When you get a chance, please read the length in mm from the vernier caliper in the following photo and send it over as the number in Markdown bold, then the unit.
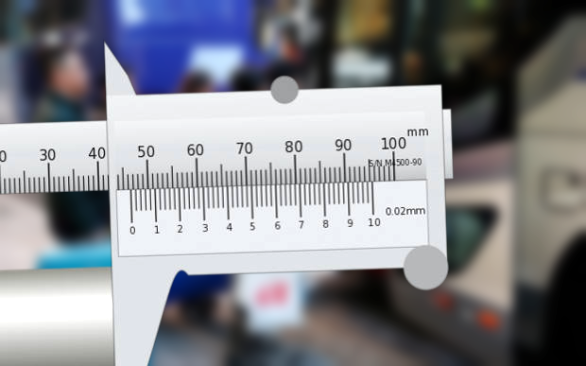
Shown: **46.5** mm
